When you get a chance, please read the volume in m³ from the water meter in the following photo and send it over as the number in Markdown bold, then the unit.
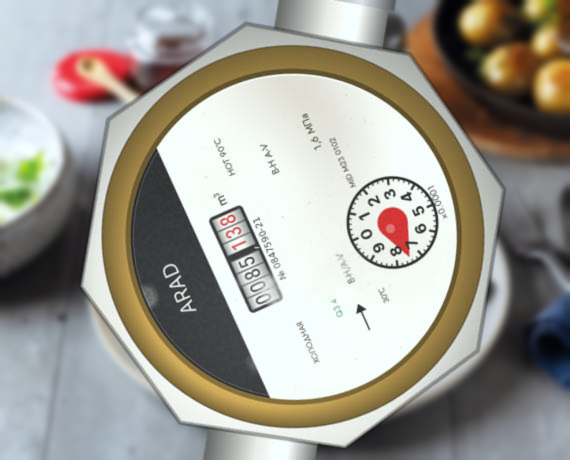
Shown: **85.1387** m³
